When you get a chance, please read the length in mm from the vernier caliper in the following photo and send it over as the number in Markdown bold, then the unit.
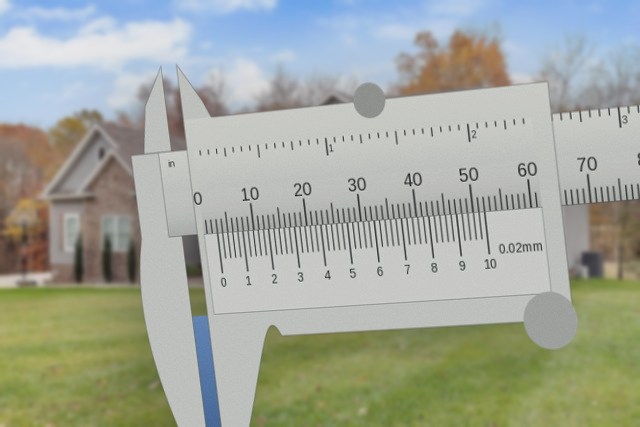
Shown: **3.0** mm
